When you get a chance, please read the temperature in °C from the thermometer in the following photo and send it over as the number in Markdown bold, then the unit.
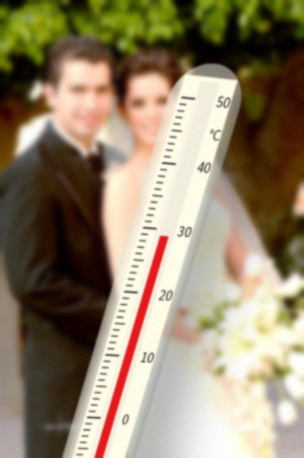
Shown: **29** °C
